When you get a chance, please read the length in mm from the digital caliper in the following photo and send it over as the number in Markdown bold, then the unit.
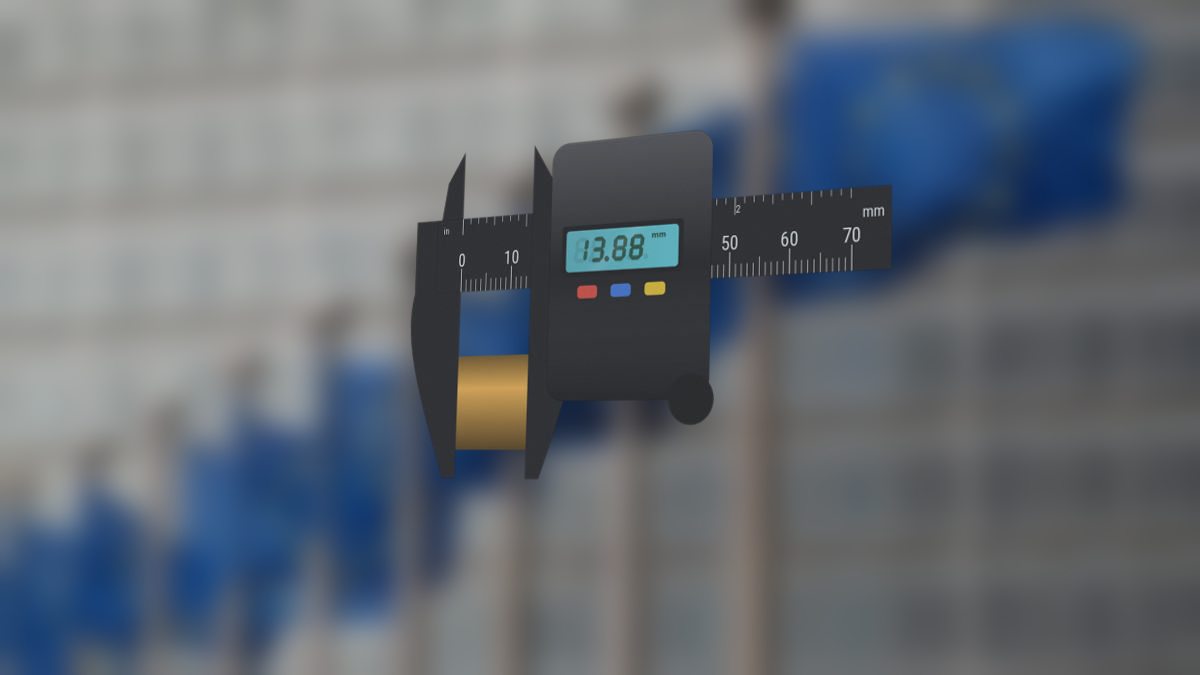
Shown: **13.88** mm
